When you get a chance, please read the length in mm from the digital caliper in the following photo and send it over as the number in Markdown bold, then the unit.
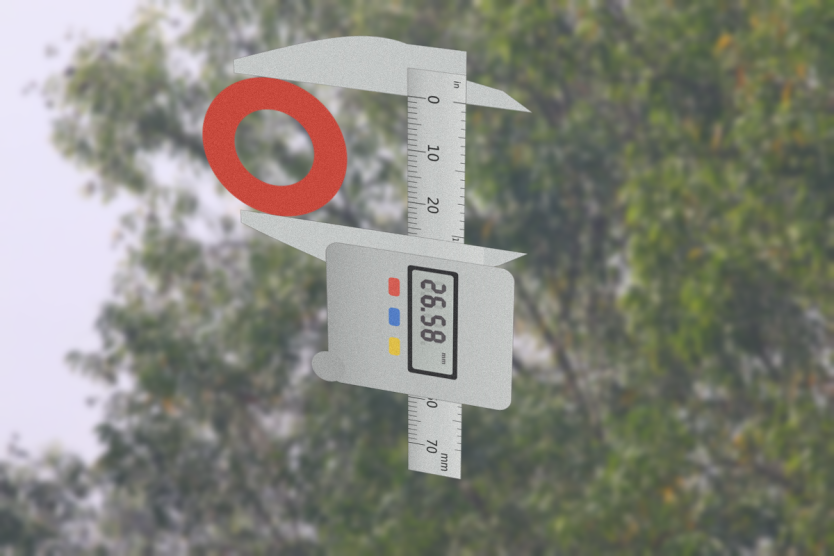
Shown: **26.58** mm
